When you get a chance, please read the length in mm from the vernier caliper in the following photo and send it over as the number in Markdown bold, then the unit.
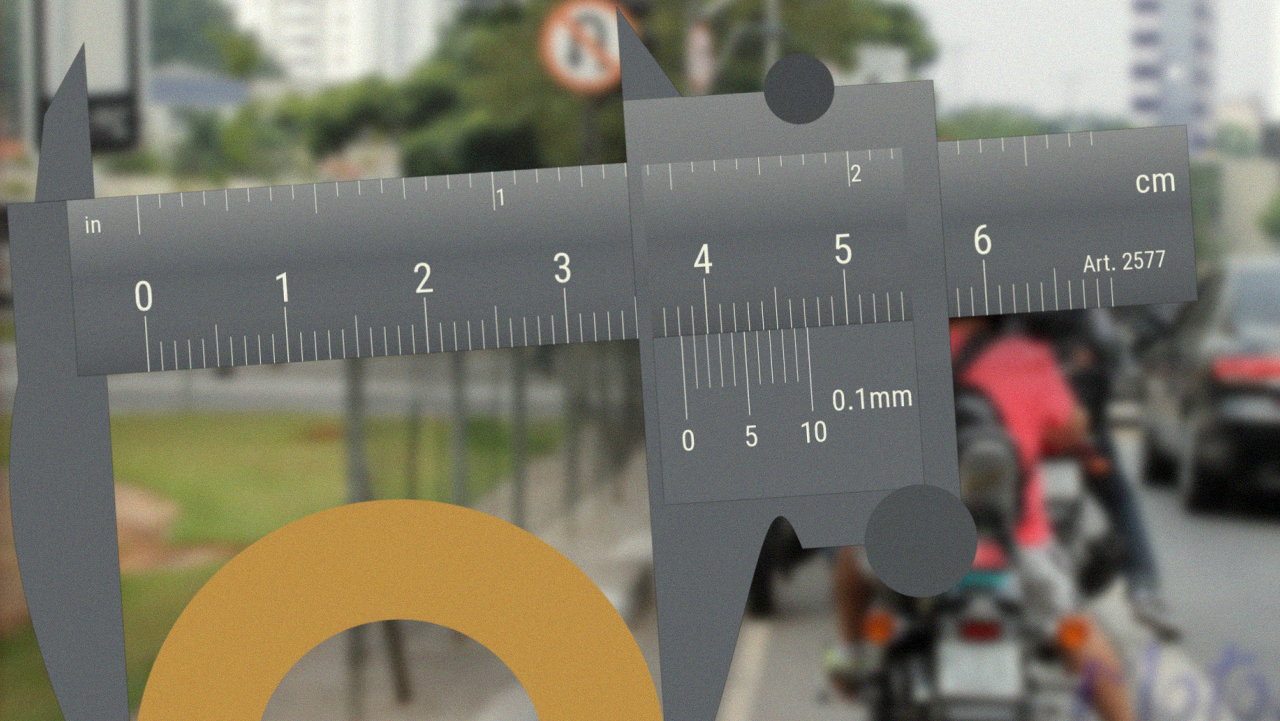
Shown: **38.1** mm
